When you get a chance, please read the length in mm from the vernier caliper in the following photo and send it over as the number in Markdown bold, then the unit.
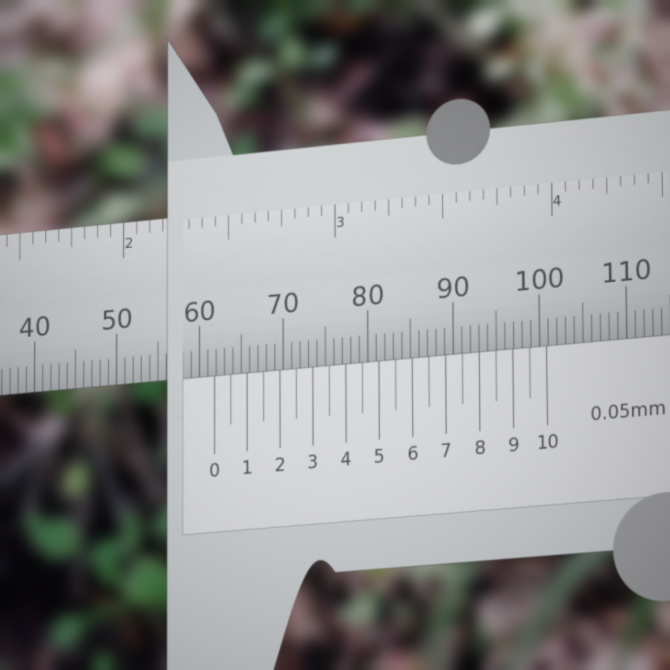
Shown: **61.8** mm
